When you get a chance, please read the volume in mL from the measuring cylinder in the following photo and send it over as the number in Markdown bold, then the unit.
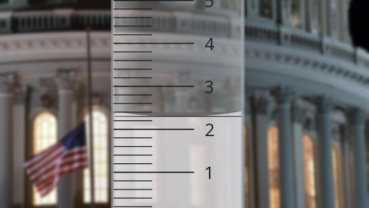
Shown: **2.3** mL
